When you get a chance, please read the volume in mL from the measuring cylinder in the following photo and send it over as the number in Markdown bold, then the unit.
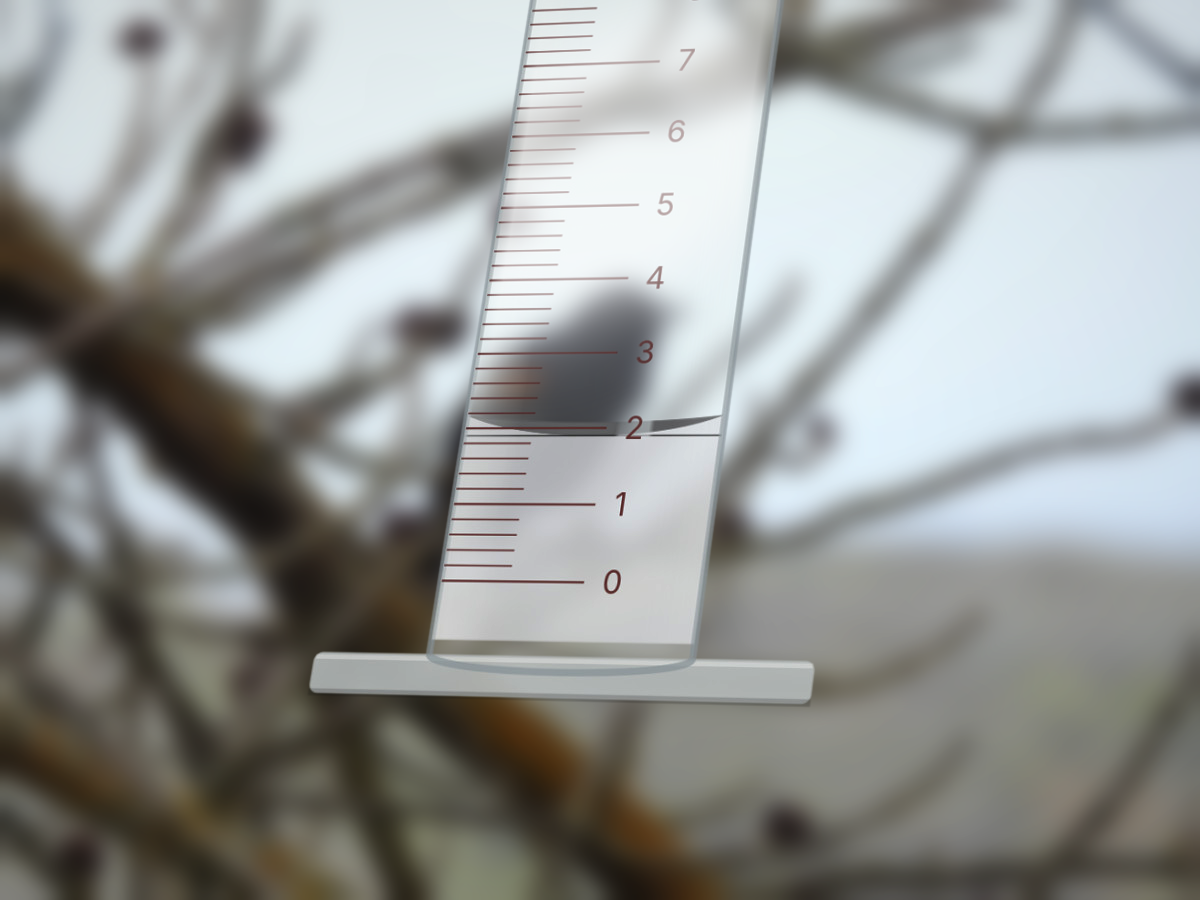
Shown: **1.9** mL
